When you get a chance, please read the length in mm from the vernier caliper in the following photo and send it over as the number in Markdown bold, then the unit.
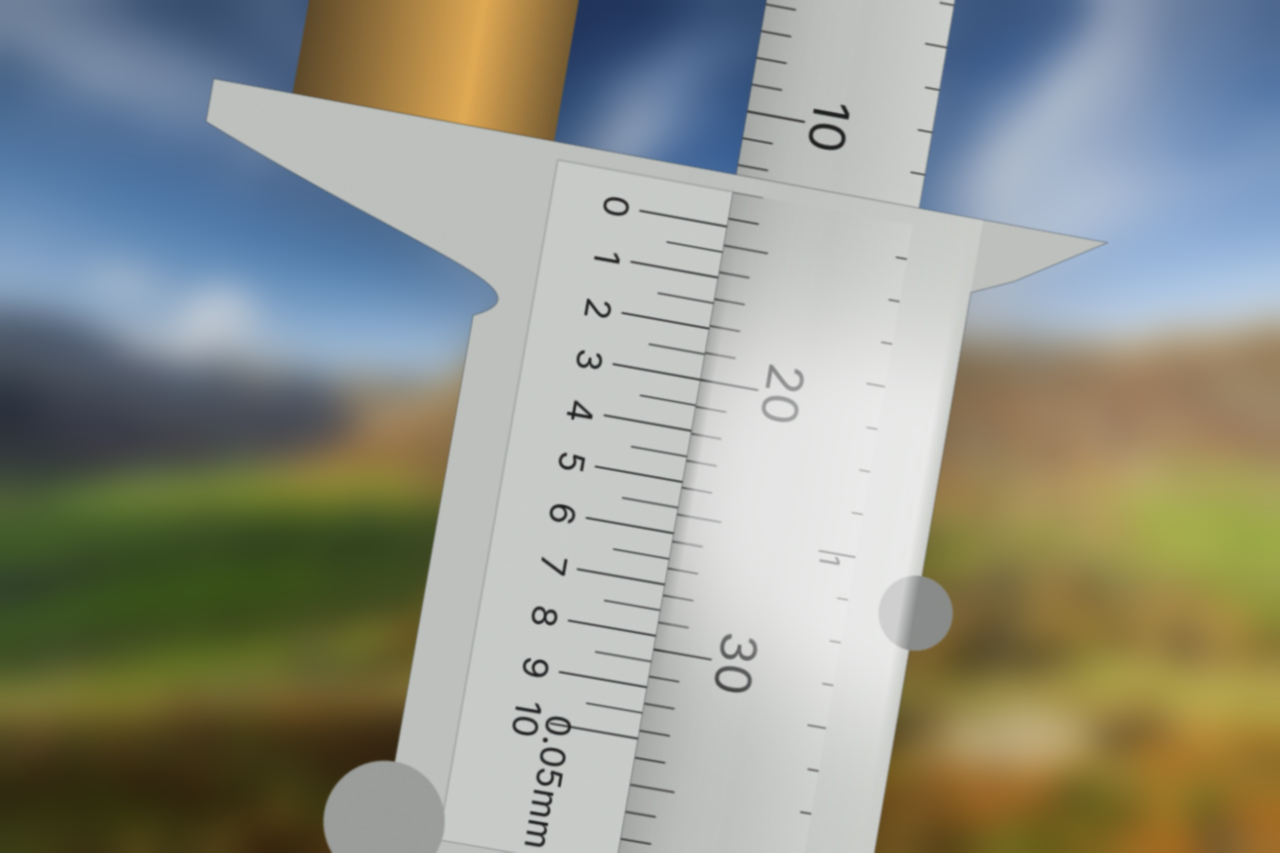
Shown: **14.3** mm
